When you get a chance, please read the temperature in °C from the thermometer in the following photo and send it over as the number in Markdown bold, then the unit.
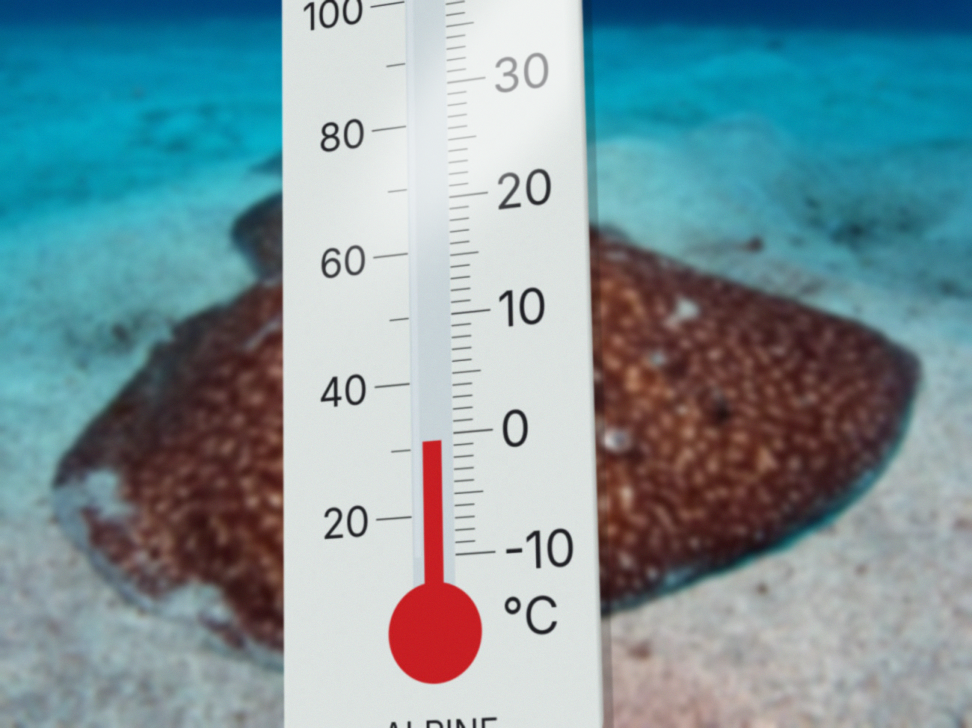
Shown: **-0.5** °C
